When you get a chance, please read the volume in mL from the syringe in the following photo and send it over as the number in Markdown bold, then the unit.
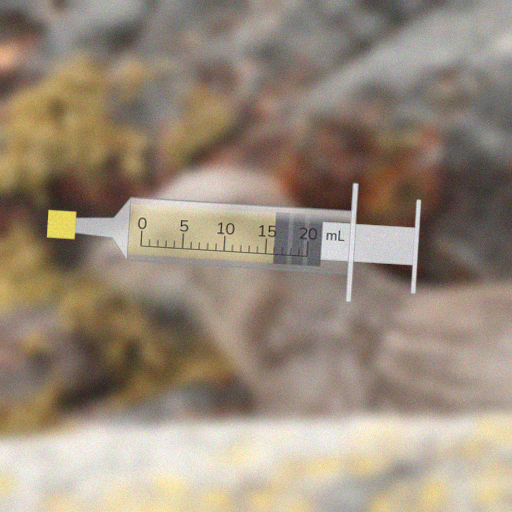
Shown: **16** mL
